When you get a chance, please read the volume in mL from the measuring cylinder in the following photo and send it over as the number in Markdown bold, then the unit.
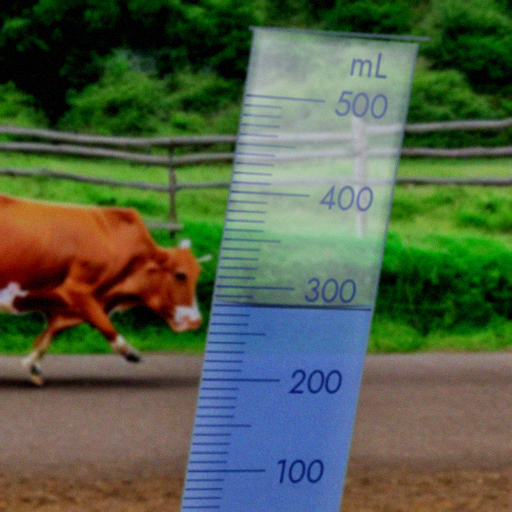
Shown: **280** mL
